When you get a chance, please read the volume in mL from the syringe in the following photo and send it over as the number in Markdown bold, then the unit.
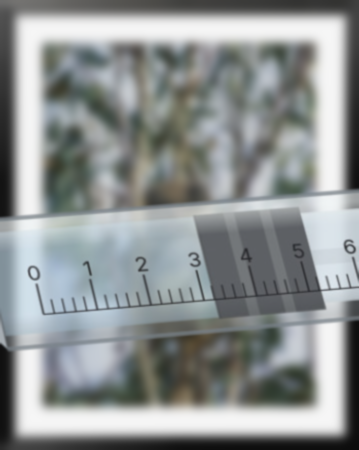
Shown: **3.2** mL
